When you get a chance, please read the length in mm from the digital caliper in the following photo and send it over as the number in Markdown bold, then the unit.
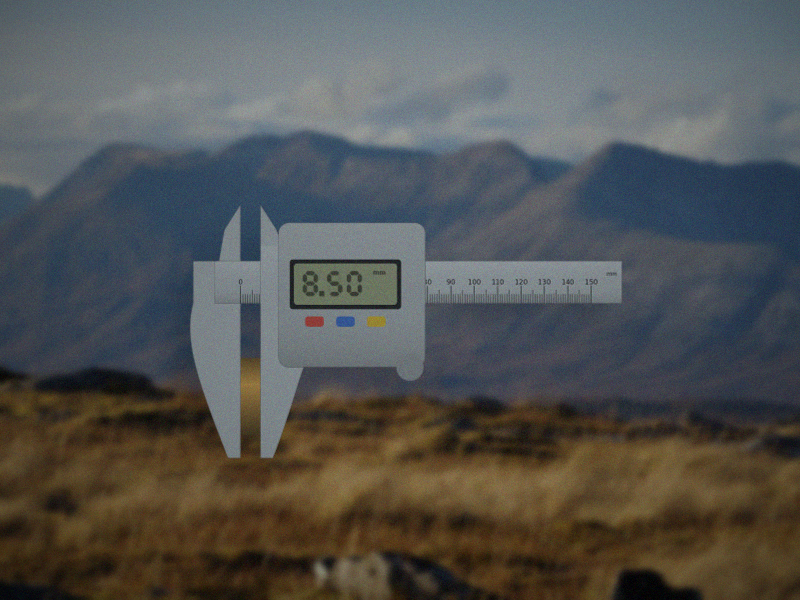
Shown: **8.50** mm
